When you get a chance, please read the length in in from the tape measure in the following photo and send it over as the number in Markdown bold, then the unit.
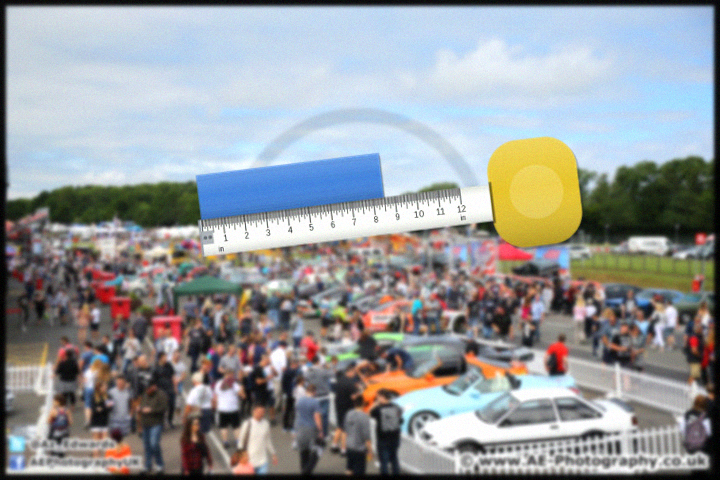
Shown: **8.5** in
